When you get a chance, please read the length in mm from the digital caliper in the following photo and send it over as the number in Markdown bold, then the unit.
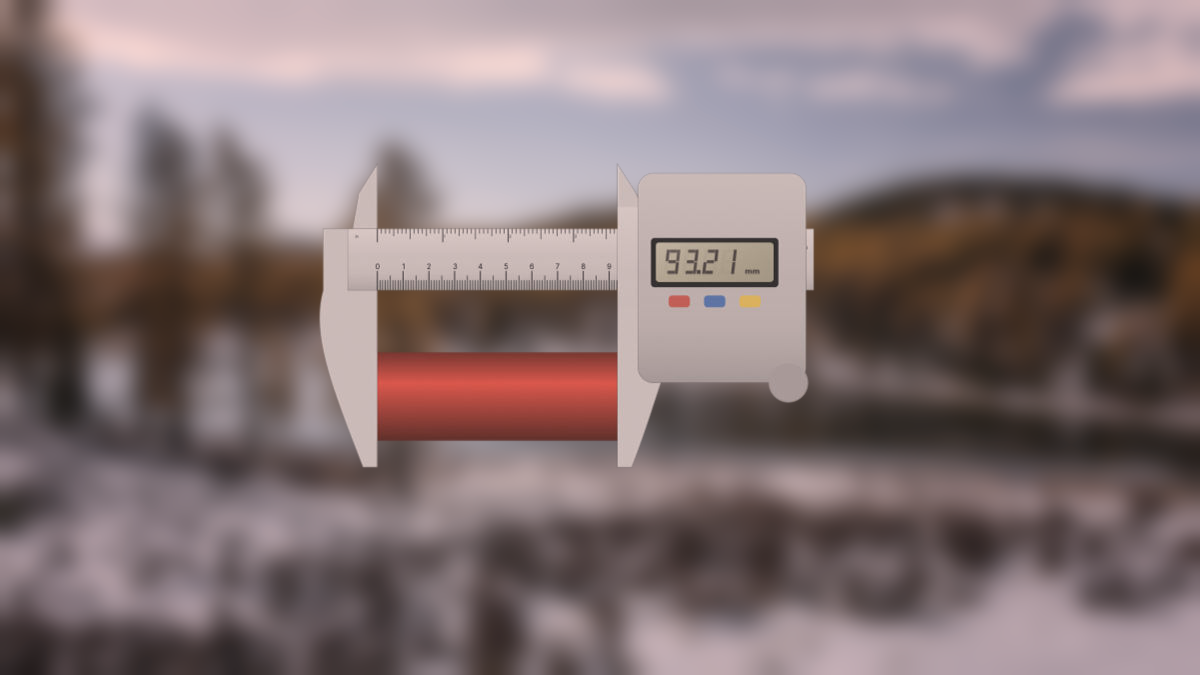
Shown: **93.21** mm
